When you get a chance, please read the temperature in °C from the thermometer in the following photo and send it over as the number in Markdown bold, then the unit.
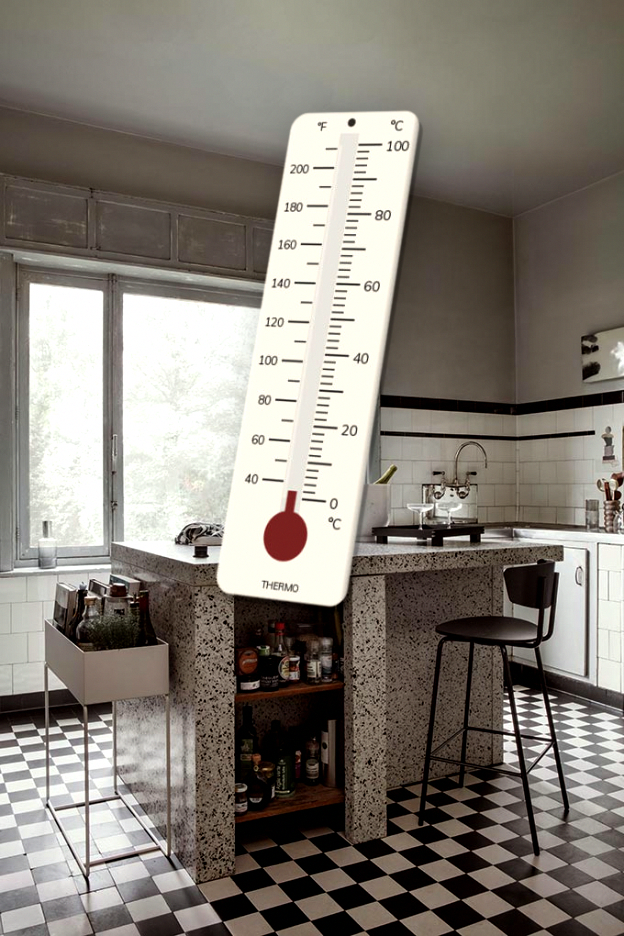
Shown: **2** °C
